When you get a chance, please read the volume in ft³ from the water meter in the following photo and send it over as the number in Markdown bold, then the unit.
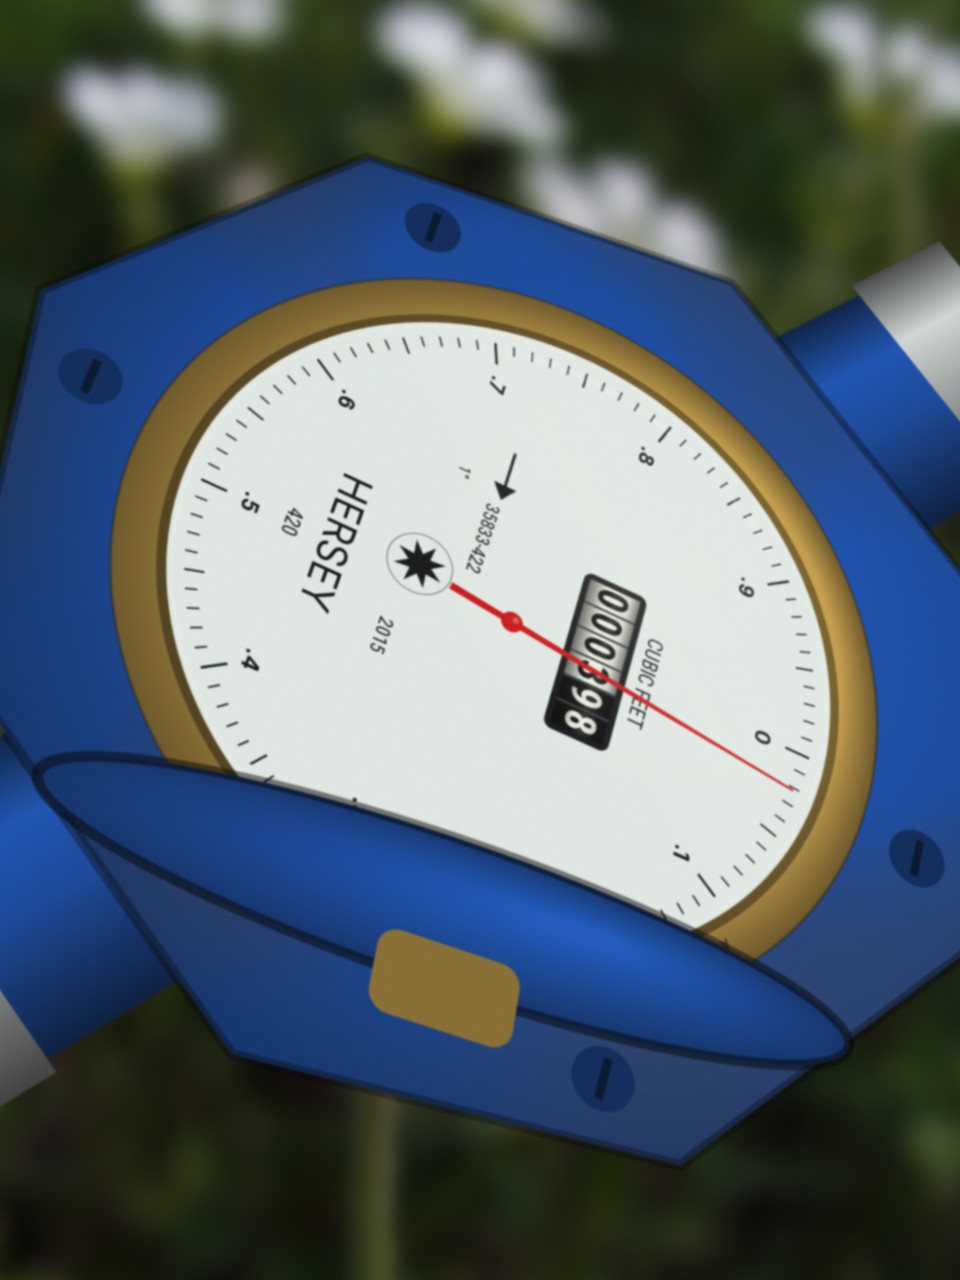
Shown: **398.02** ft³
